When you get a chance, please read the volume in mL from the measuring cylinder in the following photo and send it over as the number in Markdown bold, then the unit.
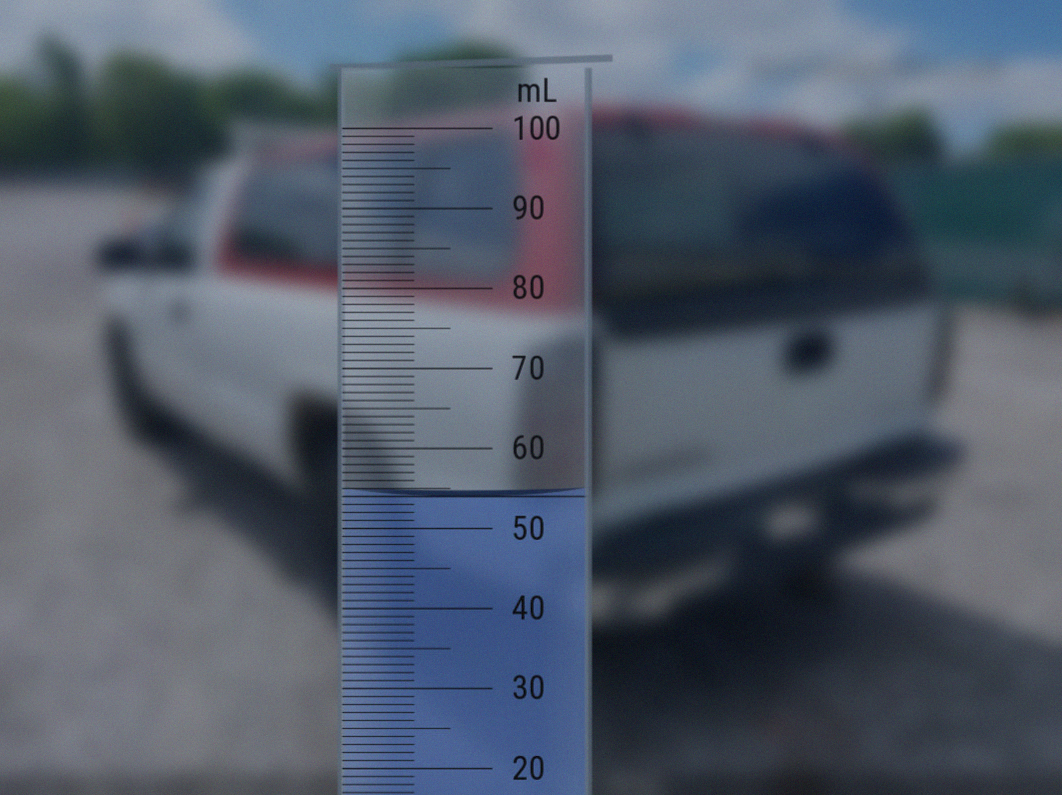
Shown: **54** mL
